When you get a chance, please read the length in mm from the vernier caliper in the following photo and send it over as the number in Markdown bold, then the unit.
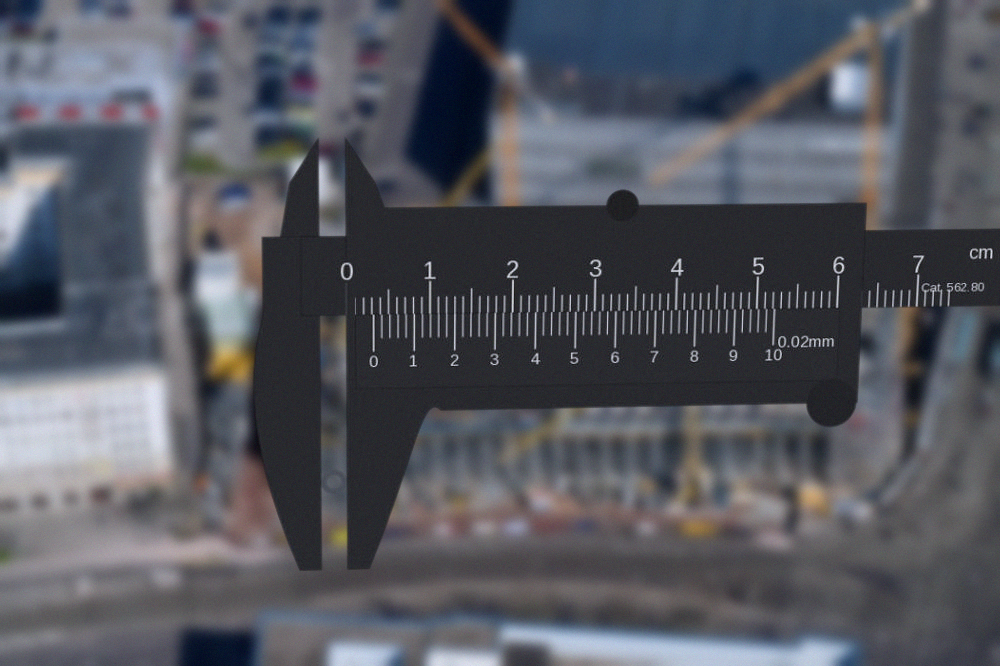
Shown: **3.2** mm
